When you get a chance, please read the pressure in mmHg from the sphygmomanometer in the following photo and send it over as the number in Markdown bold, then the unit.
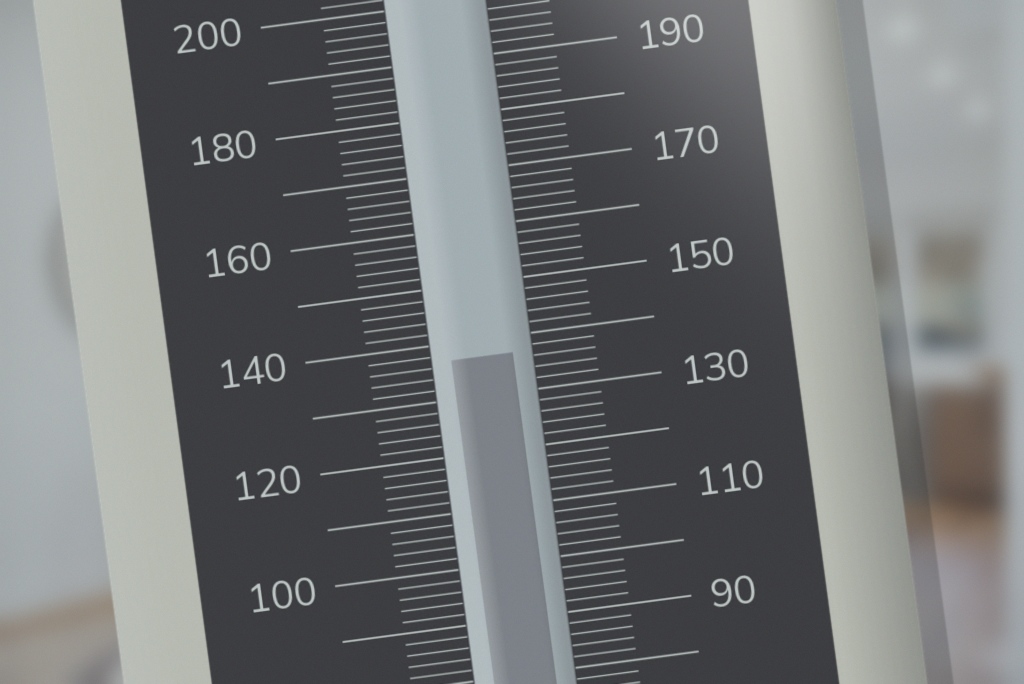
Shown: **137** mmHg
